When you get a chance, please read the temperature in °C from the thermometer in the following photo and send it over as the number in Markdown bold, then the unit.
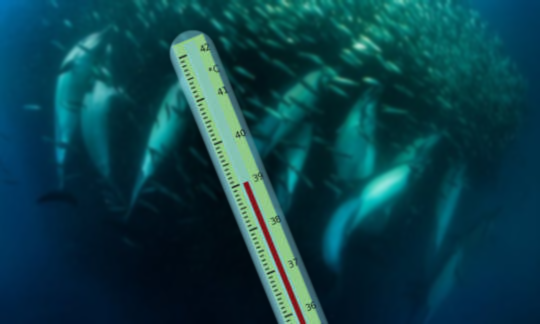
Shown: **39** °C
